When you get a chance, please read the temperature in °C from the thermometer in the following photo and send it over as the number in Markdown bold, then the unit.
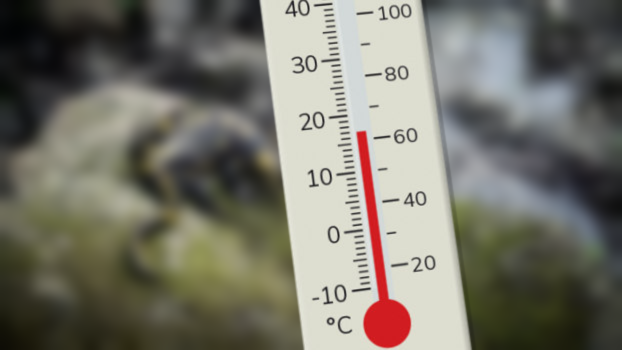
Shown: **17** °C
